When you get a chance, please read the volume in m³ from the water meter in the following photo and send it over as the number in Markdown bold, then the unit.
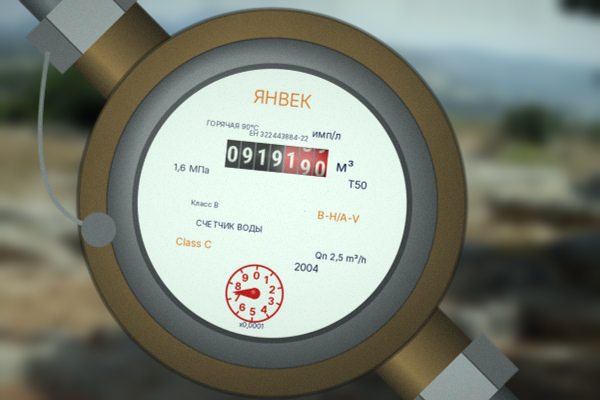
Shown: **919.1897** m³
